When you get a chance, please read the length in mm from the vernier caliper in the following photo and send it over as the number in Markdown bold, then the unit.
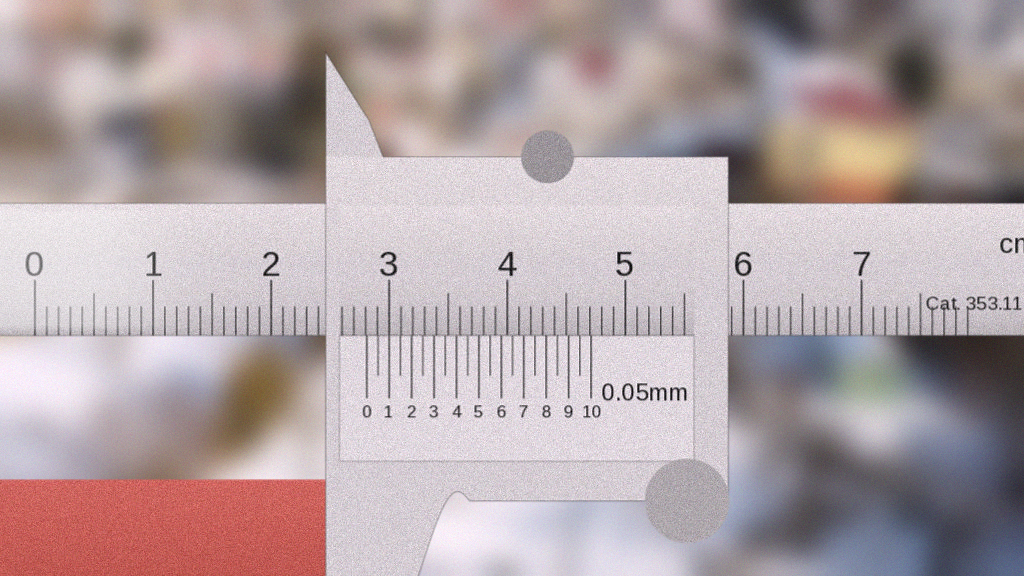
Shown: **28.1** mm
